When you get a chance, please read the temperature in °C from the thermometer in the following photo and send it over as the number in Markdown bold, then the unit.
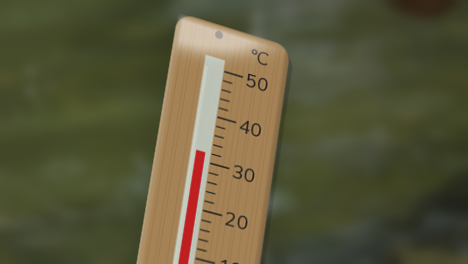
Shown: **32** °C
